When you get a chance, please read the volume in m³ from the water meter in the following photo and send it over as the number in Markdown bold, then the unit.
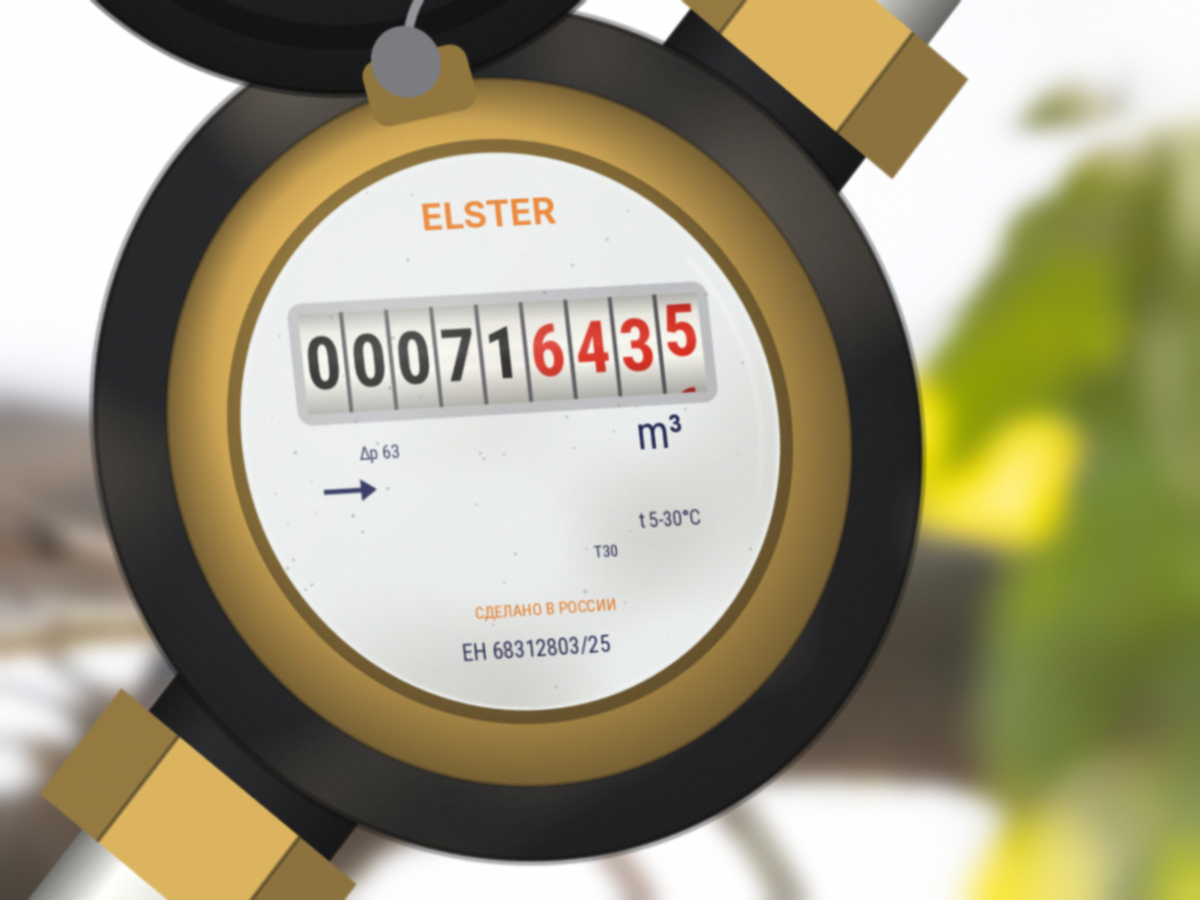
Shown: **71.6435** m³
